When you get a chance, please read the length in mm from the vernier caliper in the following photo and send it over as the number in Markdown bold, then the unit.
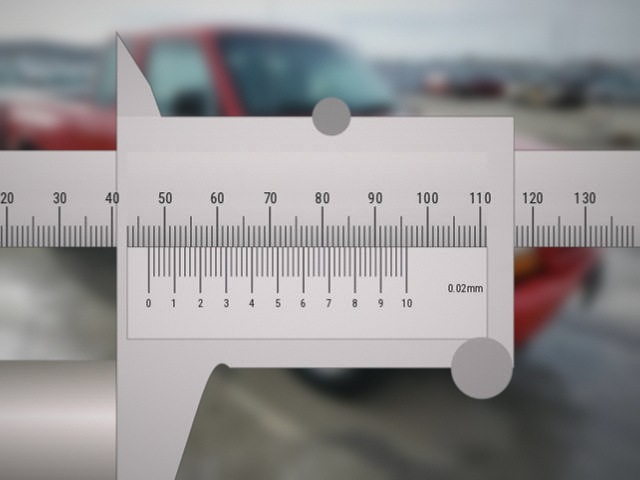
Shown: **47.0** mm
